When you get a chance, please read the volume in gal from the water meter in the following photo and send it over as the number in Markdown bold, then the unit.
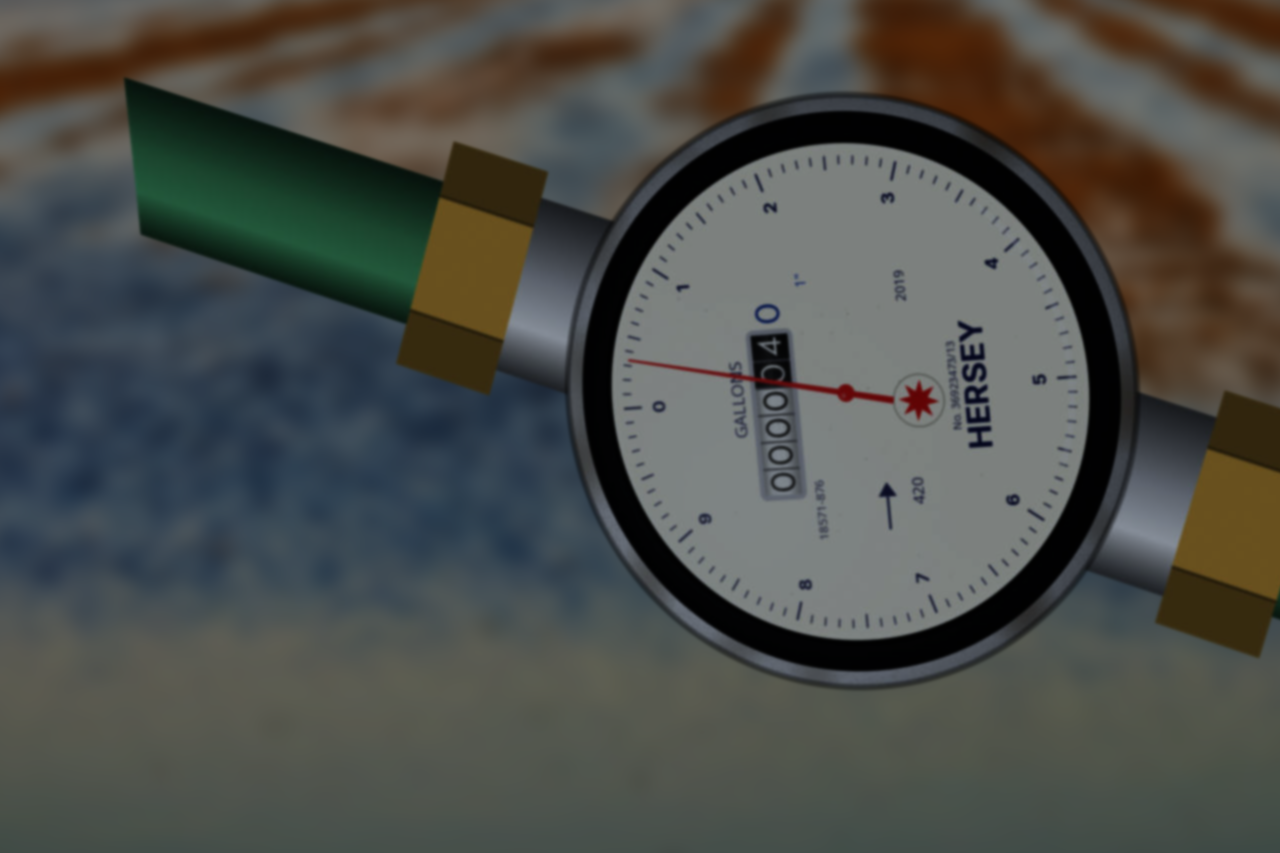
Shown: **40.3** gal
